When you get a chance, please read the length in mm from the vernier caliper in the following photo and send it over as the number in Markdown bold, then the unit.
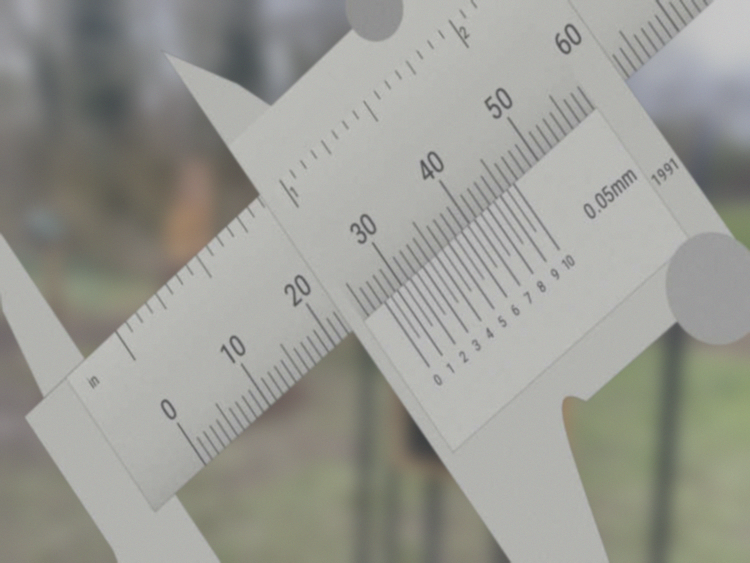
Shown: **27.4** mm
